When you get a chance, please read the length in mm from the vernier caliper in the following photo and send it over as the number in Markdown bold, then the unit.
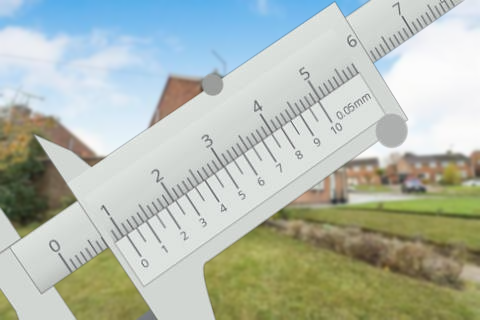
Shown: **10.6** mm
